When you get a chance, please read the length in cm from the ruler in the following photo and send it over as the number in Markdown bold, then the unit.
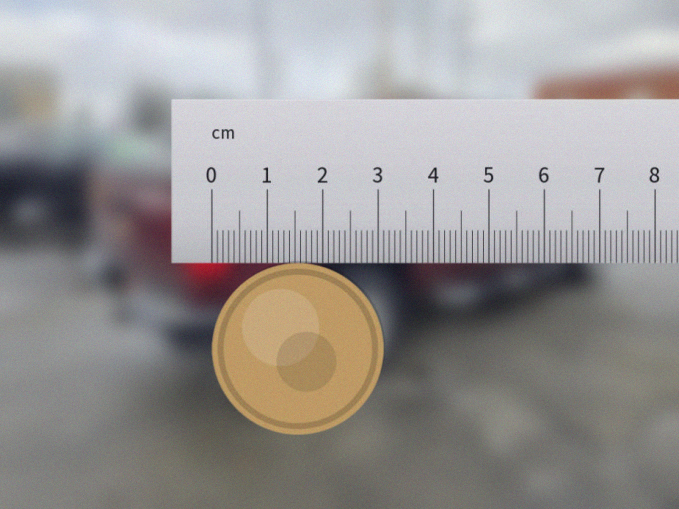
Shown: **3.1** cm
